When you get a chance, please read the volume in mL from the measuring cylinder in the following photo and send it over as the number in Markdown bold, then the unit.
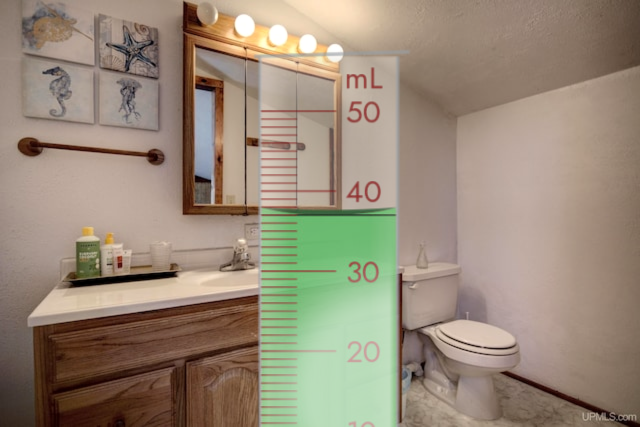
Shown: **37** mL
